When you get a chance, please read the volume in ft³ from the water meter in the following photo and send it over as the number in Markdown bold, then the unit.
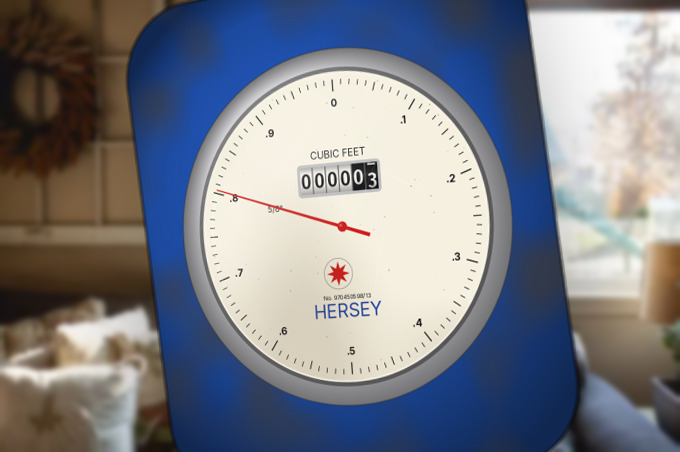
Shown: **2.80** ft³
